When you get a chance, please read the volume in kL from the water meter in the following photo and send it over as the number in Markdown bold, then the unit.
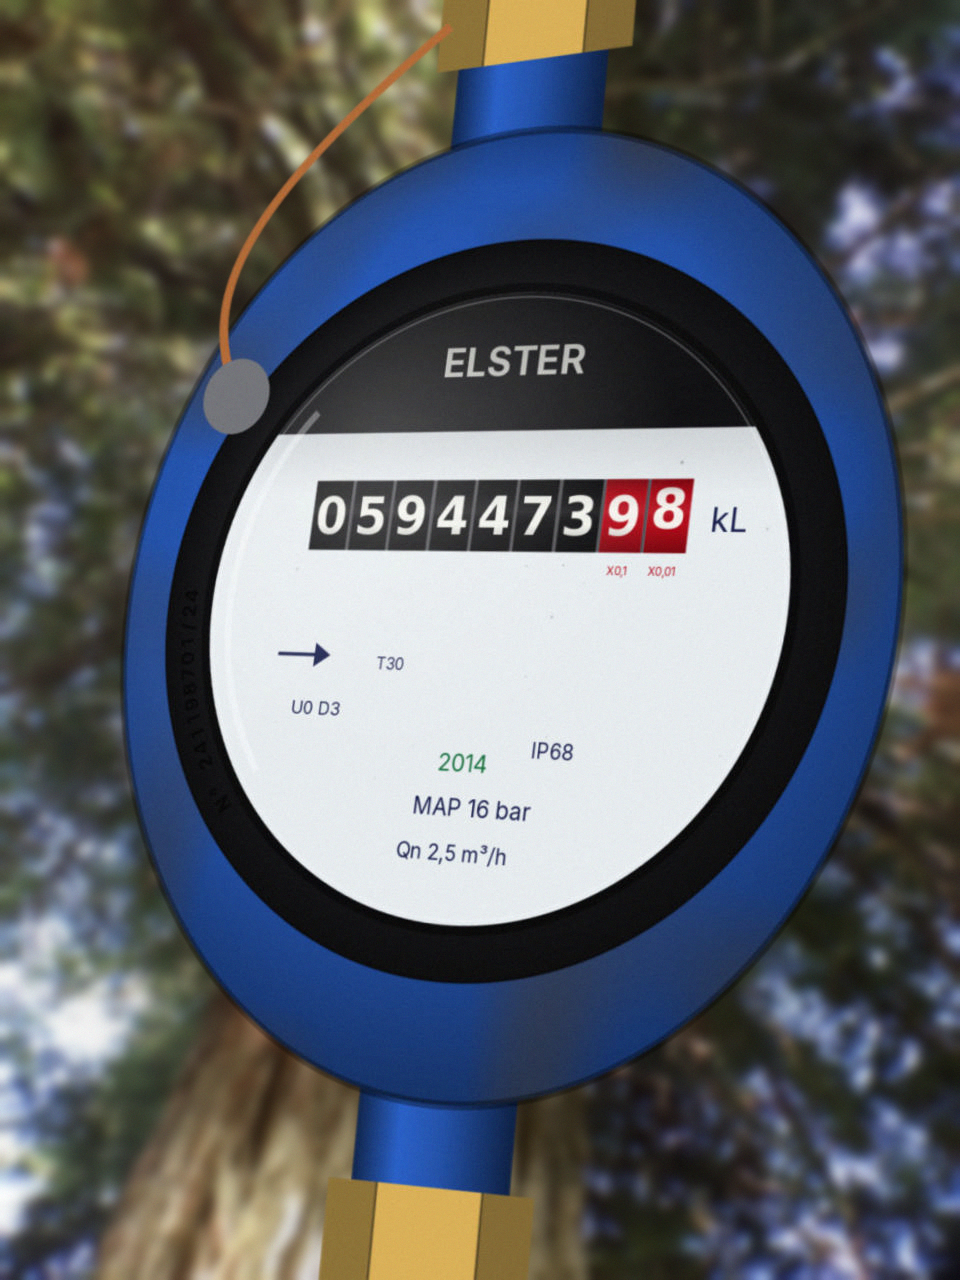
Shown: **594473.98** kL
